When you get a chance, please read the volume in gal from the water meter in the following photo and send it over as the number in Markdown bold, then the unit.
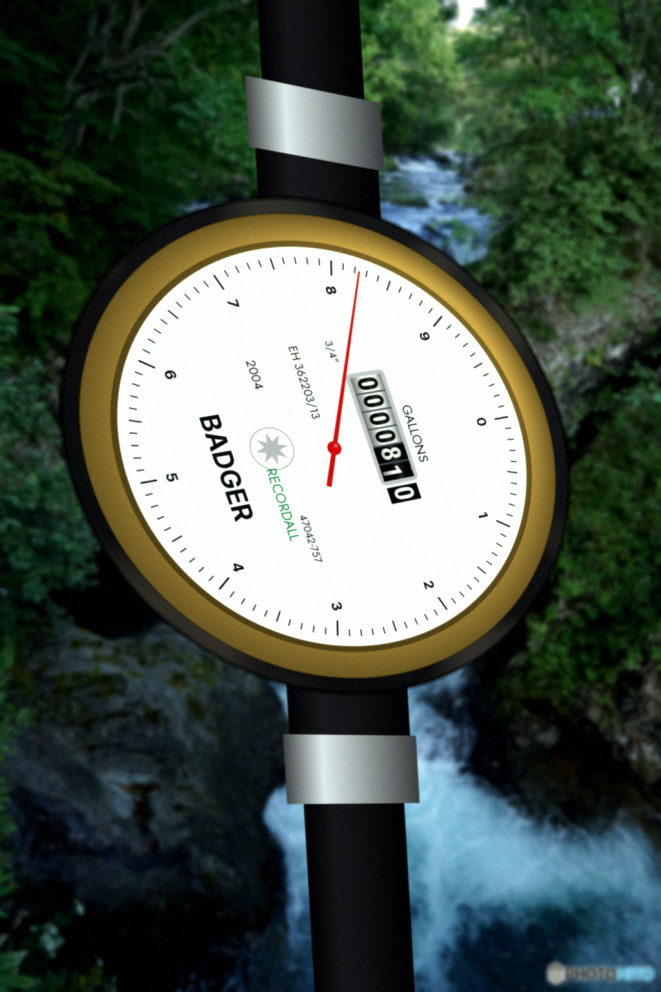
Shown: **808.2** gal
